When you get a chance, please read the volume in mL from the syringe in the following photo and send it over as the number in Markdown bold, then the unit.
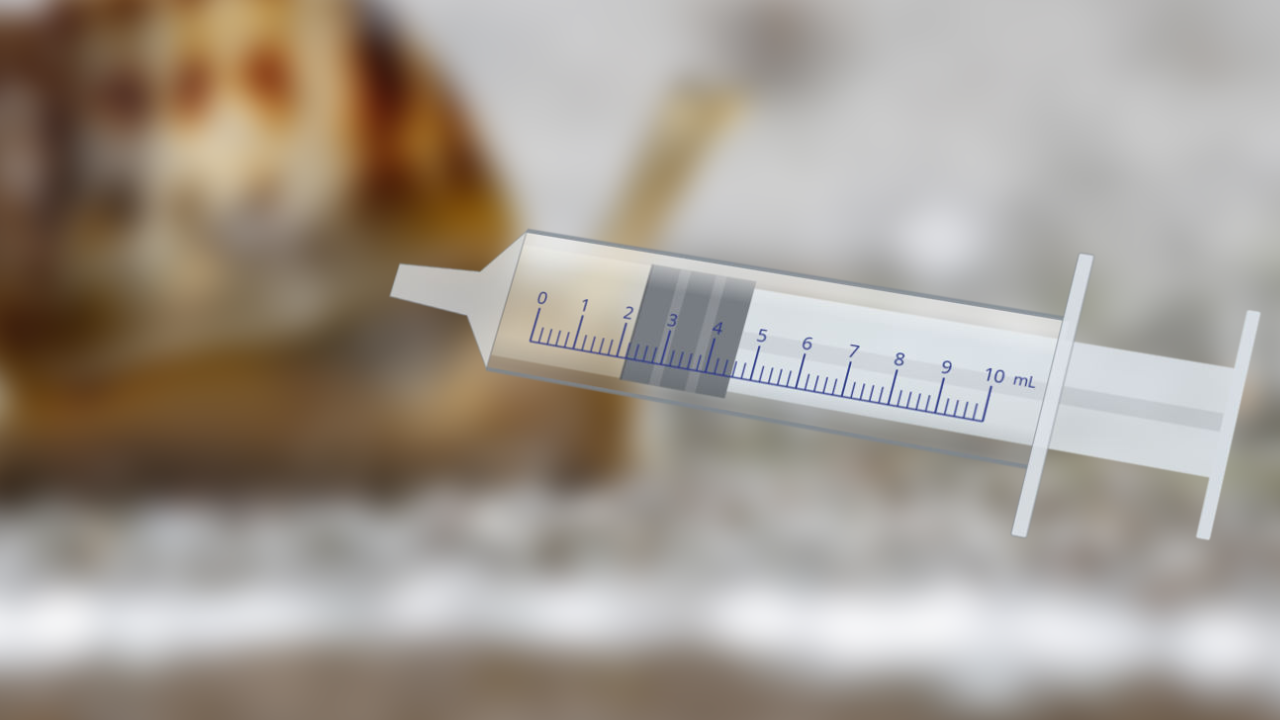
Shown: **2.2** mL
